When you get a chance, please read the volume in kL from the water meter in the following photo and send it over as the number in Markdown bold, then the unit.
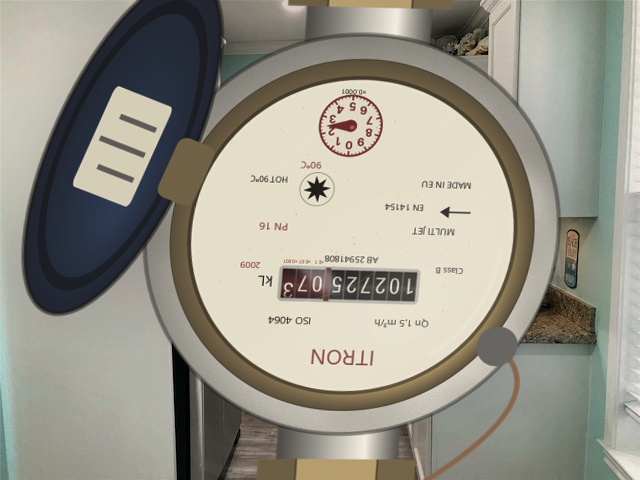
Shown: **102725.0732** kL
